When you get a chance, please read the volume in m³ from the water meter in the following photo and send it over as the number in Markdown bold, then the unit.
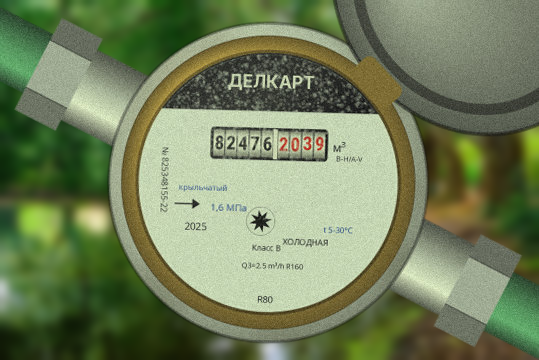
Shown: **82476.2039** m³
